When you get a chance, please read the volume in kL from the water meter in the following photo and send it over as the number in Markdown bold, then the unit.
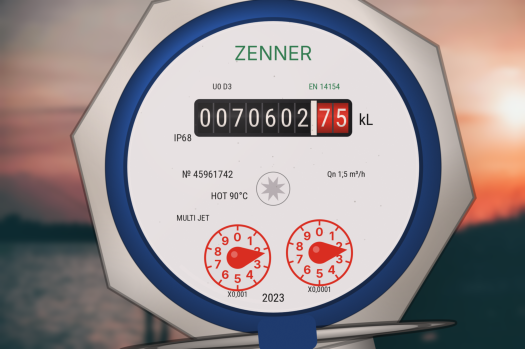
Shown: **70602.7522** kL
